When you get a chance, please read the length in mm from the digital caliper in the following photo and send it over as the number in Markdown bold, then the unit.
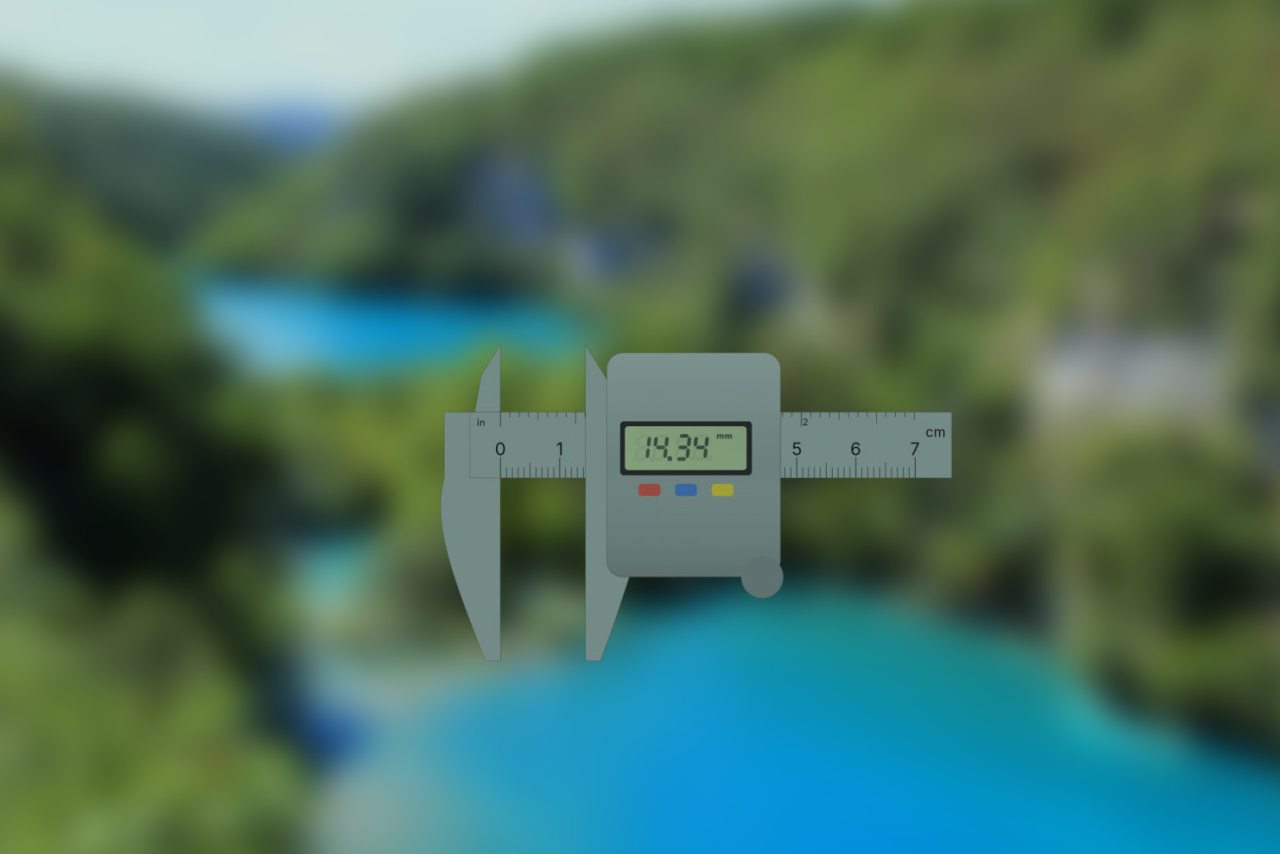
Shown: **14.34** mm
